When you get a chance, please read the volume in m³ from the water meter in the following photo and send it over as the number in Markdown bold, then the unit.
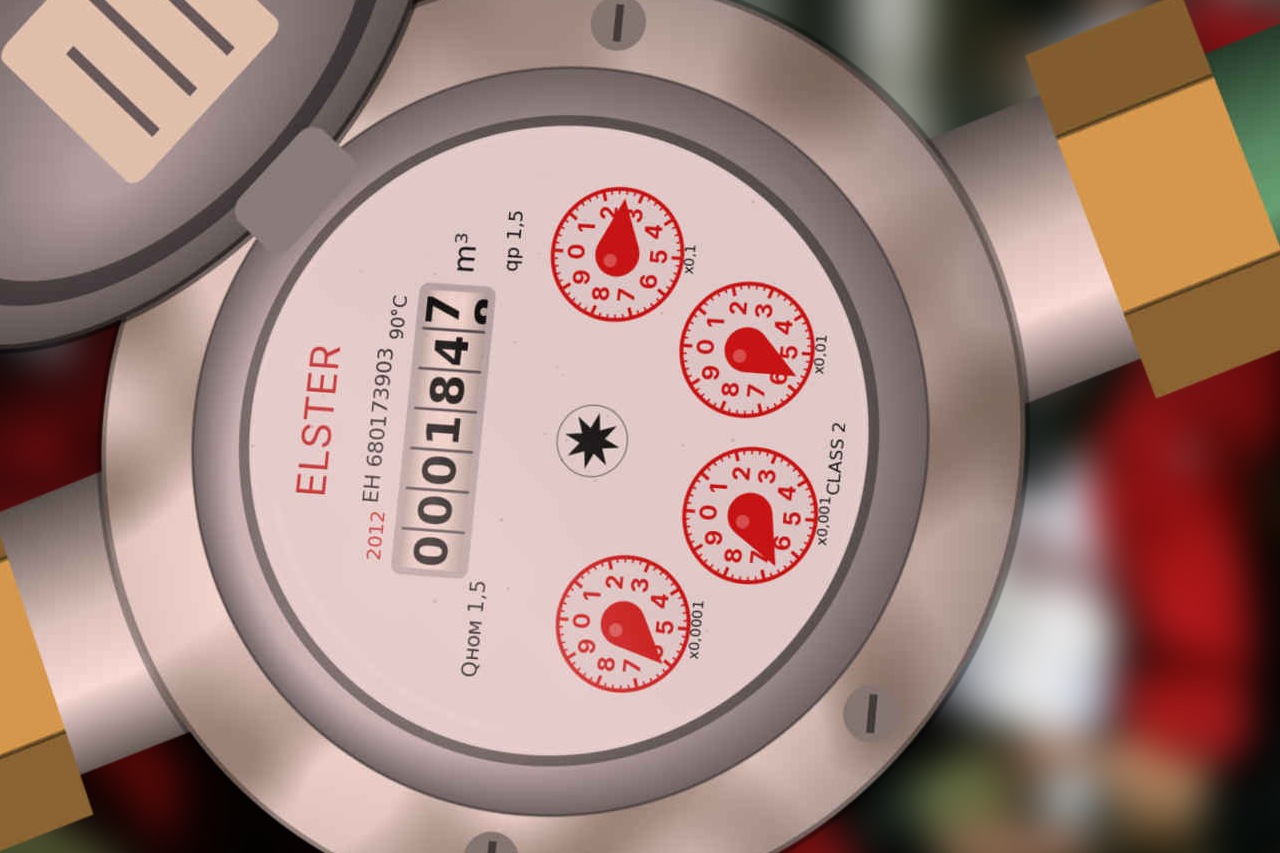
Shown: **1847.2566** m³
